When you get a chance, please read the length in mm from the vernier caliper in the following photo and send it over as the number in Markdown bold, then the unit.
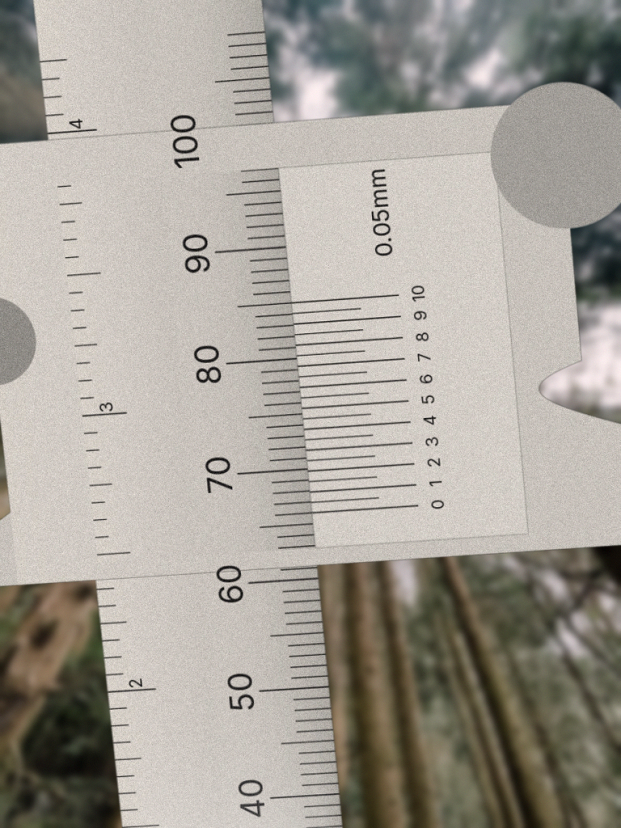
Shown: **66.0** mm
